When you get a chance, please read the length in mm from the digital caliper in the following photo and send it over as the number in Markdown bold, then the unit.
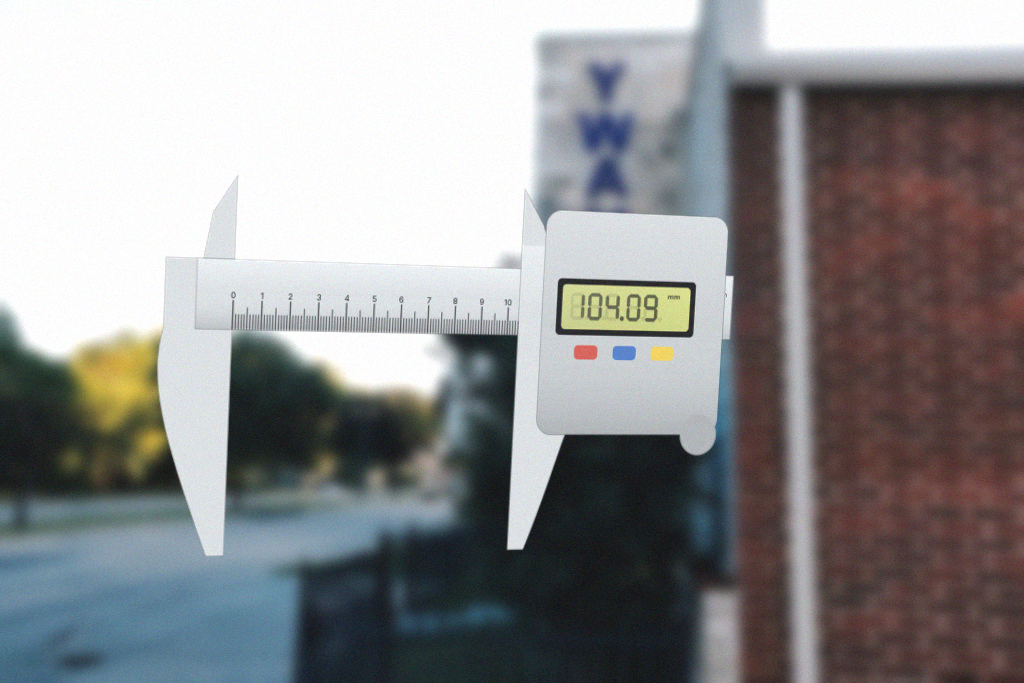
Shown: **104.09** mm
